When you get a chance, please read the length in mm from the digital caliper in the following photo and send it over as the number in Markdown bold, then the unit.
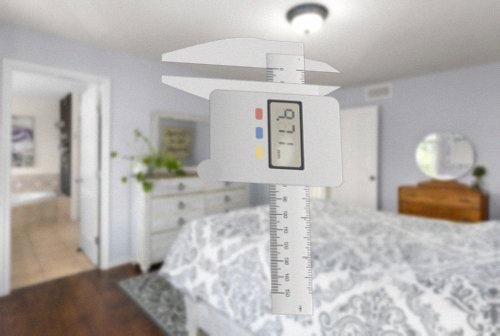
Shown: **9.71** mm
